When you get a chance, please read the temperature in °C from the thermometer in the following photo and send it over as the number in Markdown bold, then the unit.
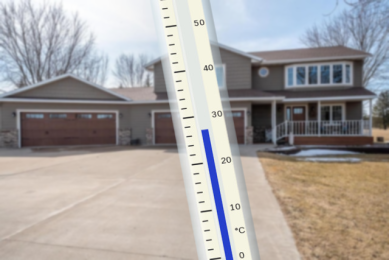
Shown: **27** °C
